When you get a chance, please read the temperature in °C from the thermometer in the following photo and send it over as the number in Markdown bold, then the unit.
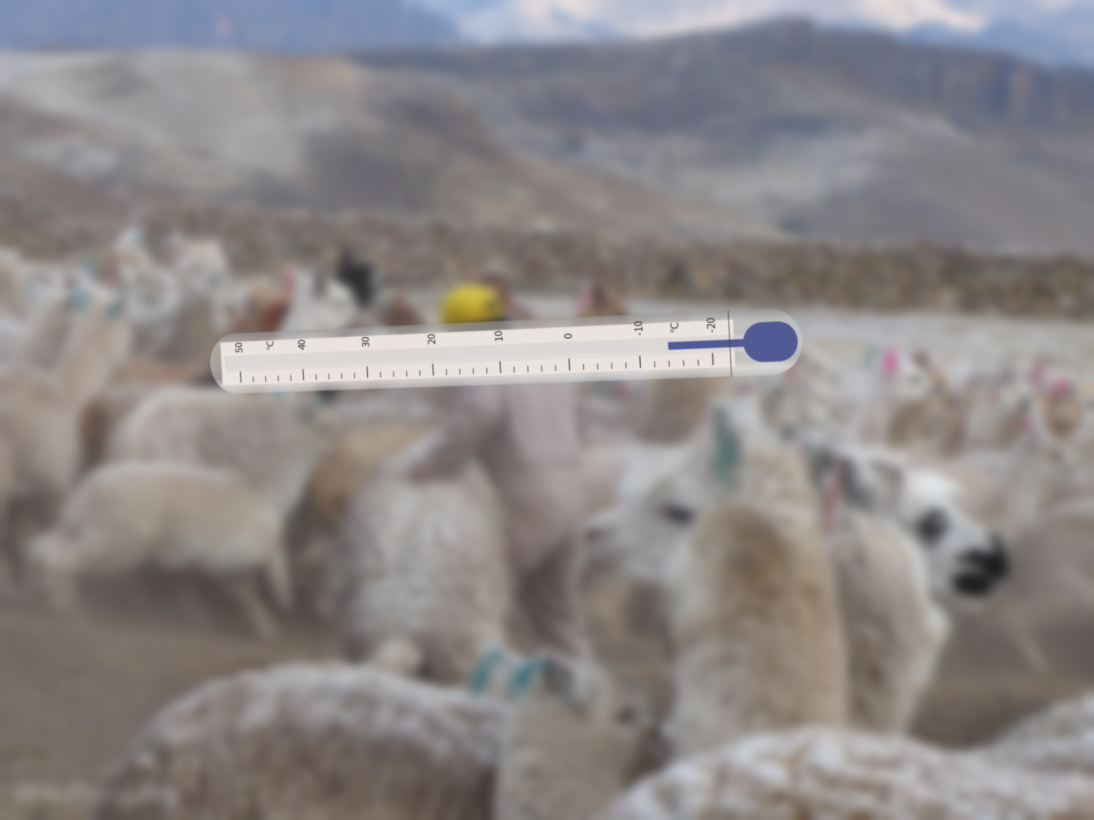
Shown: **-14** °C
